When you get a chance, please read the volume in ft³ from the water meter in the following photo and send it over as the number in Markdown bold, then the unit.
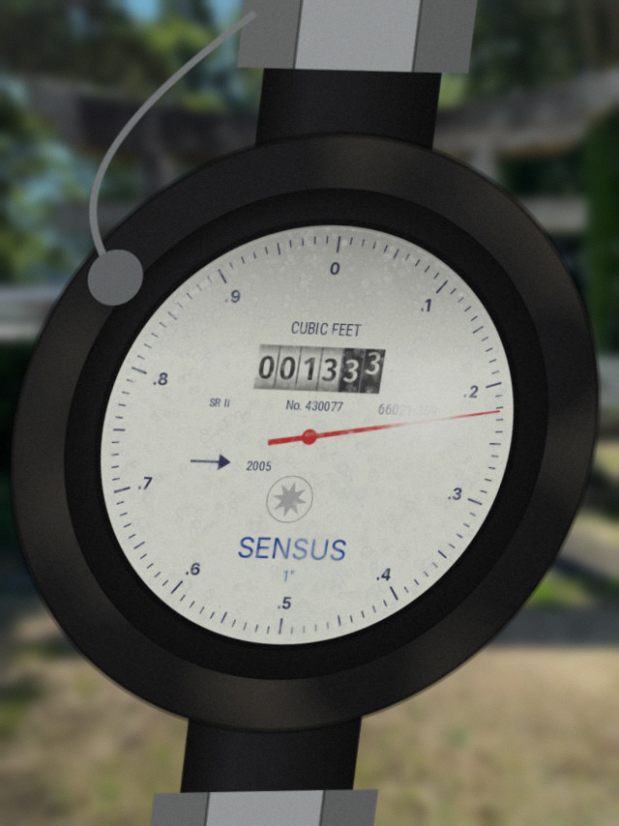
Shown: **1333.22** ft³
